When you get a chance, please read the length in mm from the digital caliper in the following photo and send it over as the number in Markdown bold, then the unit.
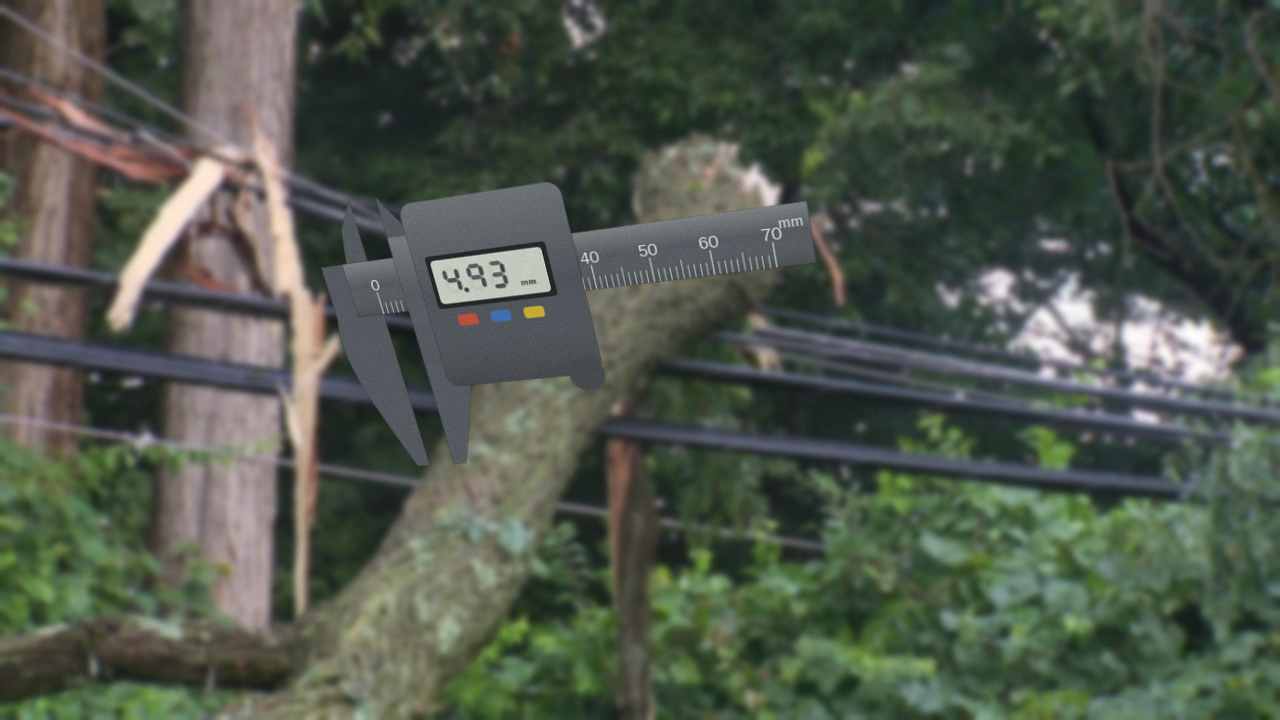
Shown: **4.93** mm
